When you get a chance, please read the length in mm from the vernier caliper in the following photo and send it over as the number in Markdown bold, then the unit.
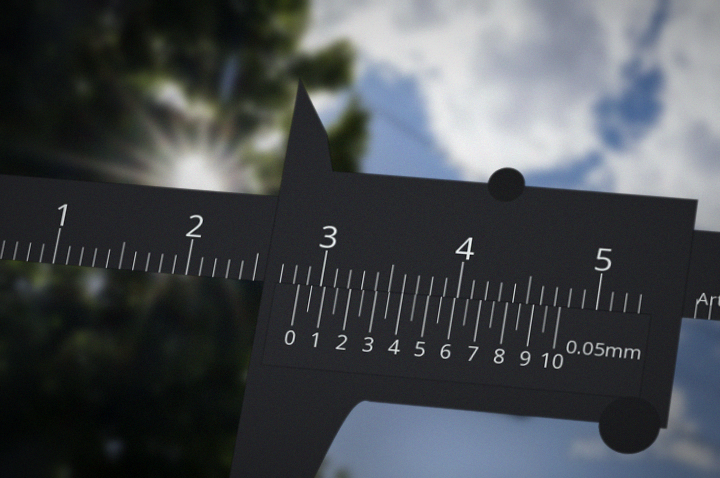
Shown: **28.4** mm
